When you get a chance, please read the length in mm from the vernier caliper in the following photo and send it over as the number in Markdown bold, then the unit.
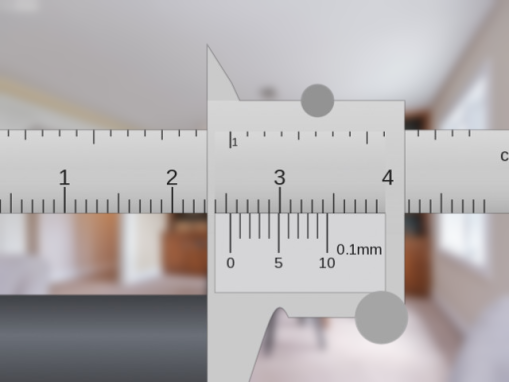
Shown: **25.4** mm
